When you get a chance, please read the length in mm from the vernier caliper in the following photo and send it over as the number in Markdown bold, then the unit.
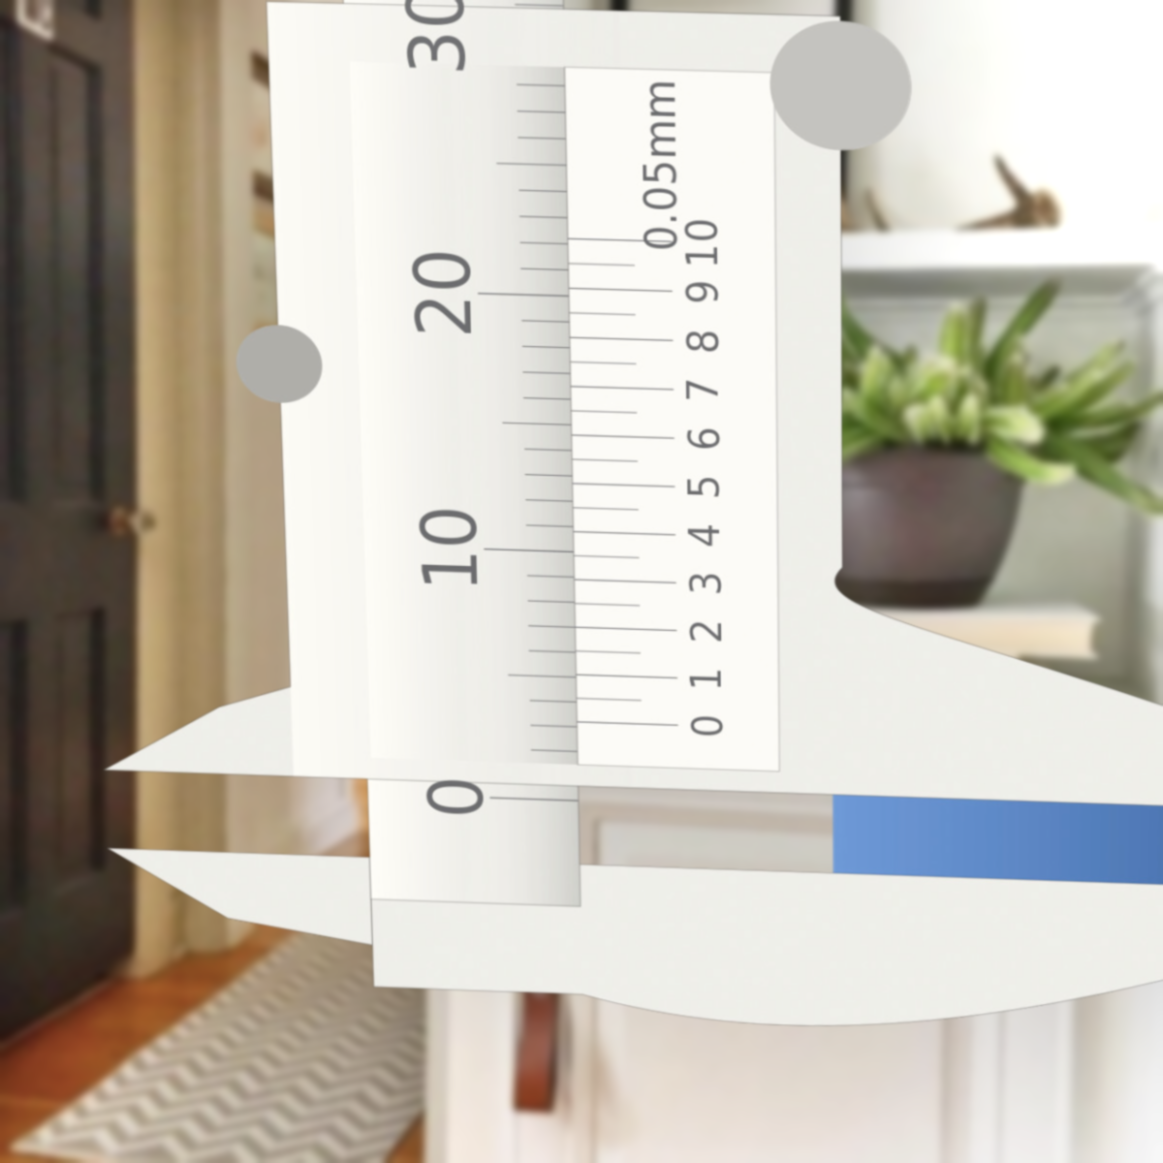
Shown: **3.2** mm
